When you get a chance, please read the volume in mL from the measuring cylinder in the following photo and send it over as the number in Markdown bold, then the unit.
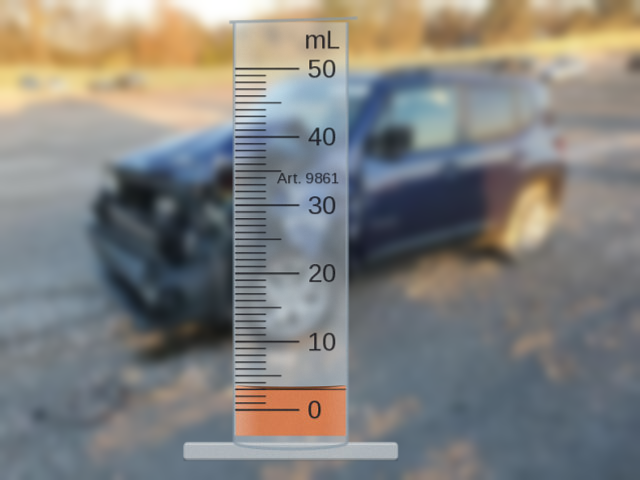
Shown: **3** mL
